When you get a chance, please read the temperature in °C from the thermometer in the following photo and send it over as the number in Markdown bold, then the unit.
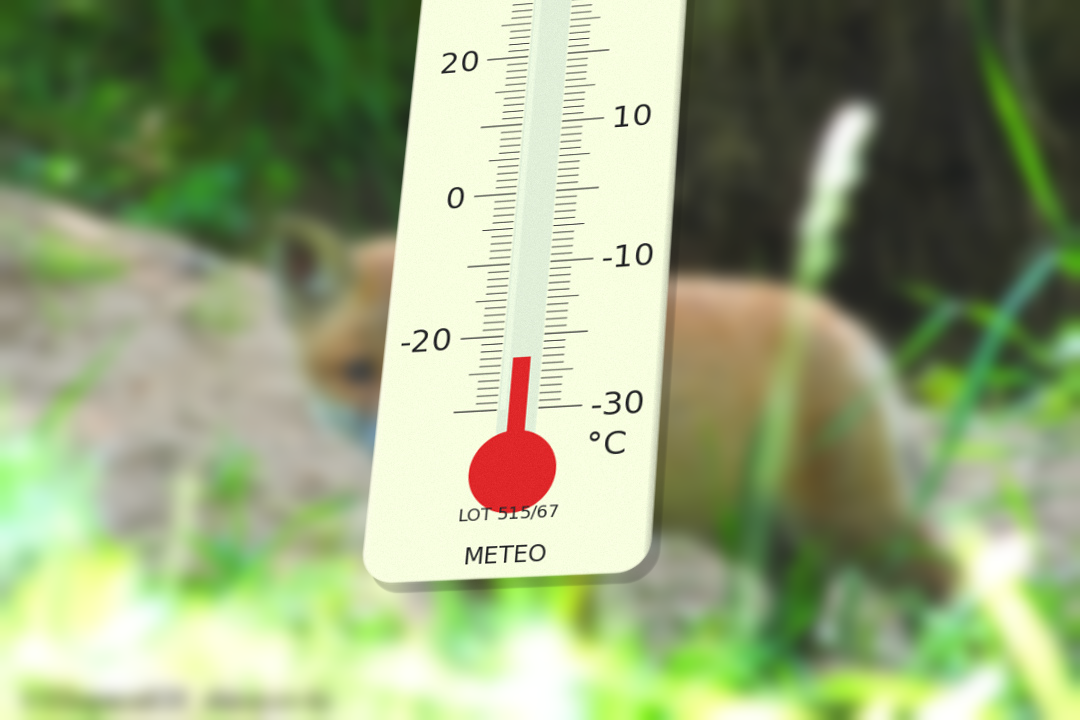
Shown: **-23** °C
